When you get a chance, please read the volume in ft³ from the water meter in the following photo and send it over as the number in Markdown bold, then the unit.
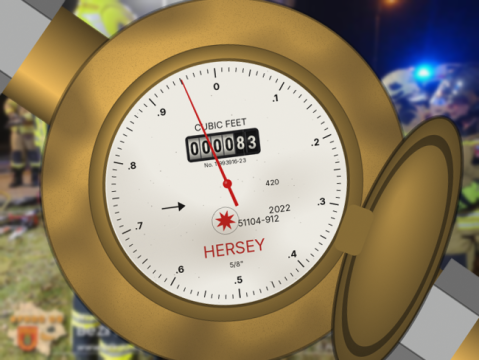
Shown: **82.95** ft³
